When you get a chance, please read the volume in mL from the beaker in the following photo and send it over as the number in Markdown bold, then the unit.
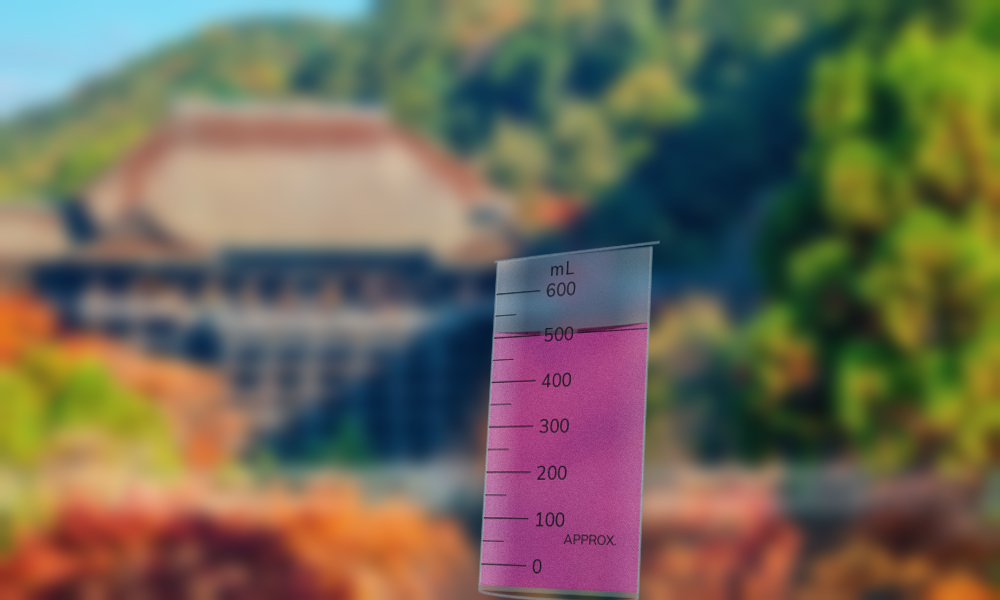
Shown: **500** mL
